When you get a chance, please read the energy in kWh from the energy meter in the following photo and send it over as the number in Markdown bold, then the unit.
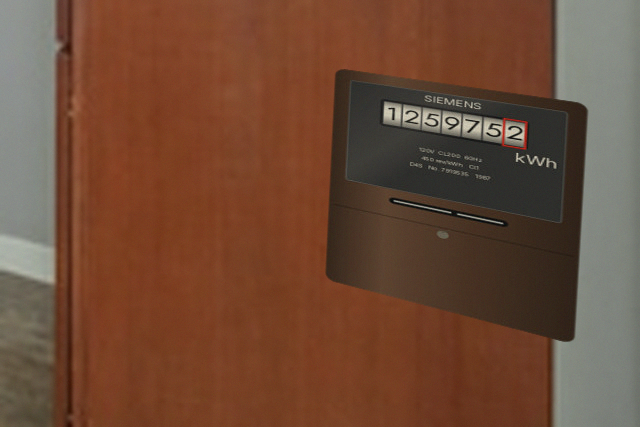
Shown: **125975.2** kWh
